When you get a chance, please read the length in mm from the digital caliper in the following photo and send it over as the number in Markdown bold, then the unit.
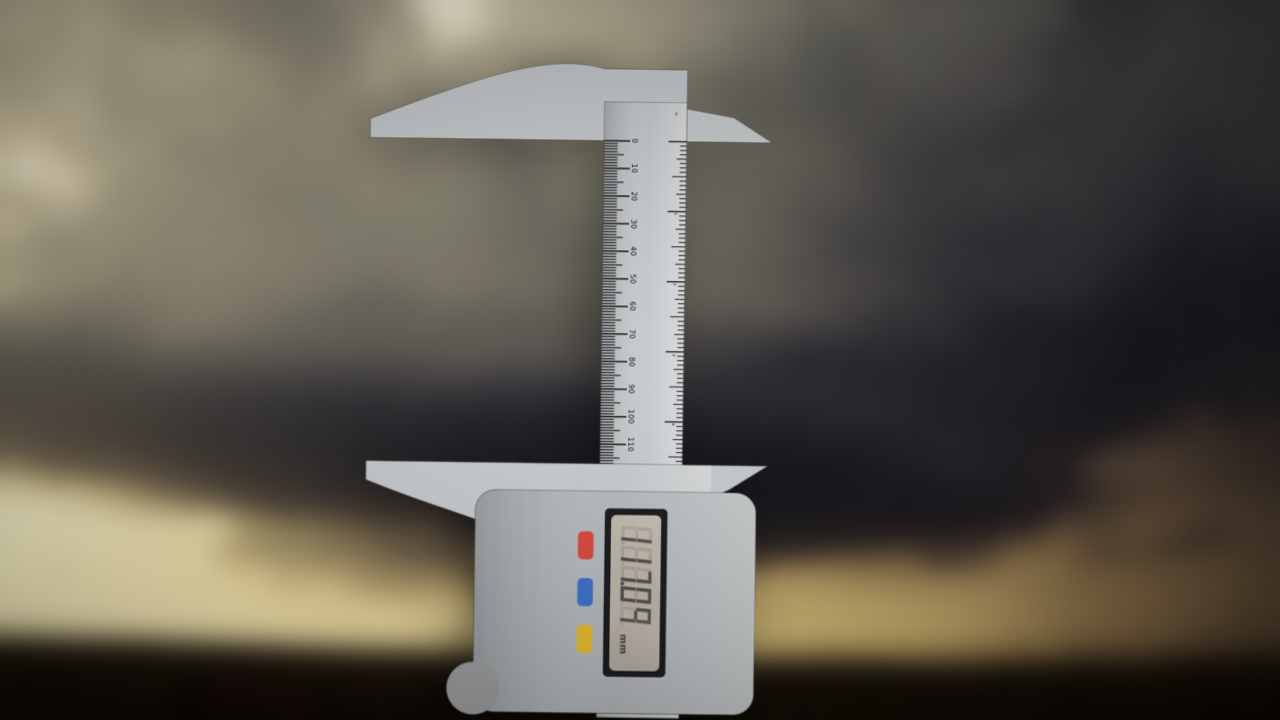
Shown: **117.09** mm
